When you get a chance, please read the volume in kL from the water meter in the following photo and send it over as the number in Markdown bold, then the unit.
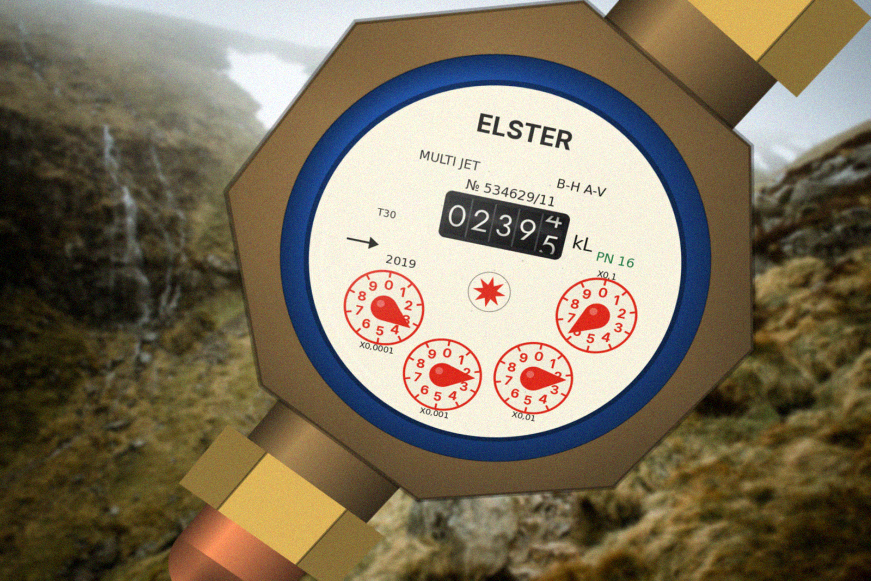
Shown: **2394.6223** kL
